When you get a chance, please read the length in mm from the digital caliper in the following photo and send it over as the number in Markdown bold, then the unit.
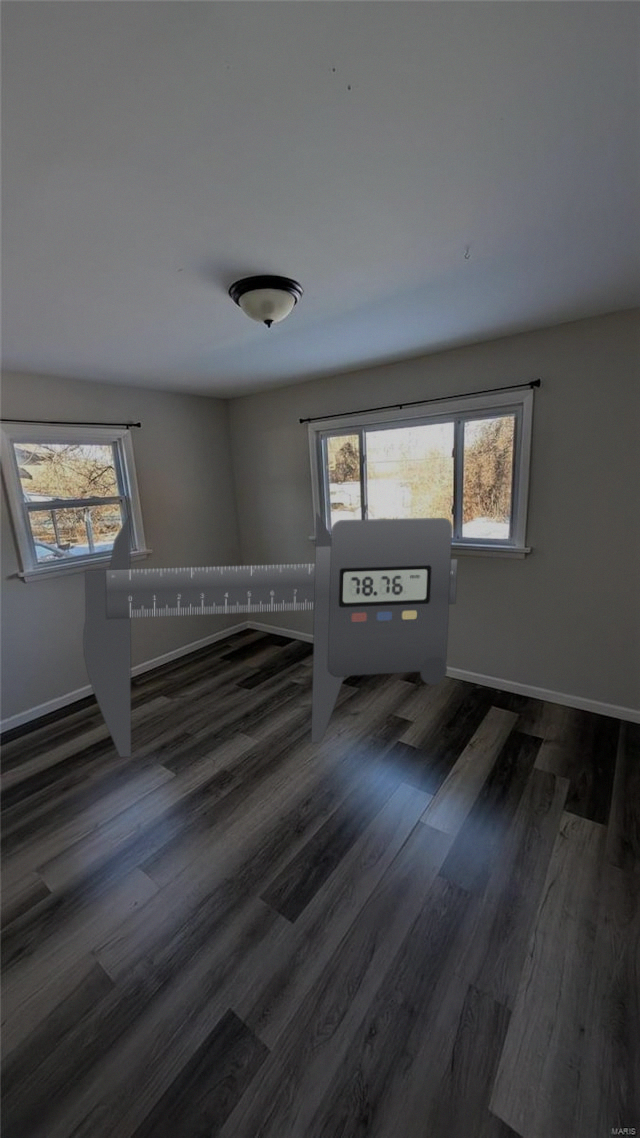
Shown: **78.76** mm
